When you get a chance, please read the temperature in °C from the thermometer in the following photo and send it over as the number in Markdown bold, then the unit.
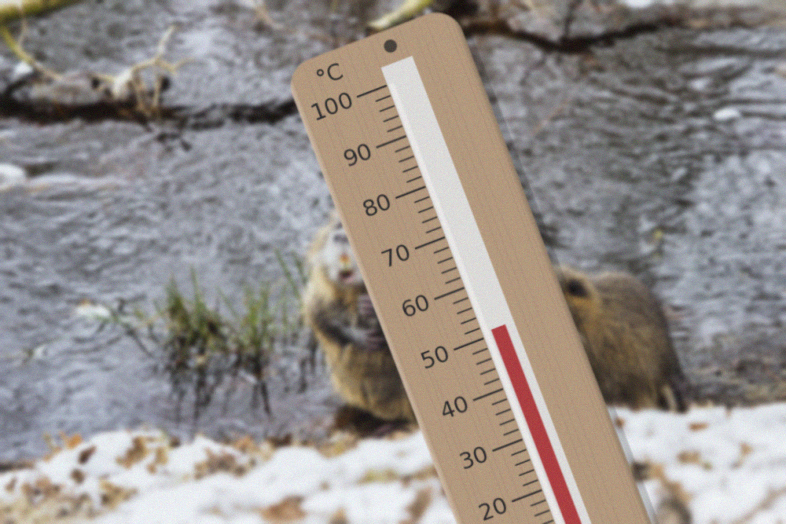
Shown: **51** °C
